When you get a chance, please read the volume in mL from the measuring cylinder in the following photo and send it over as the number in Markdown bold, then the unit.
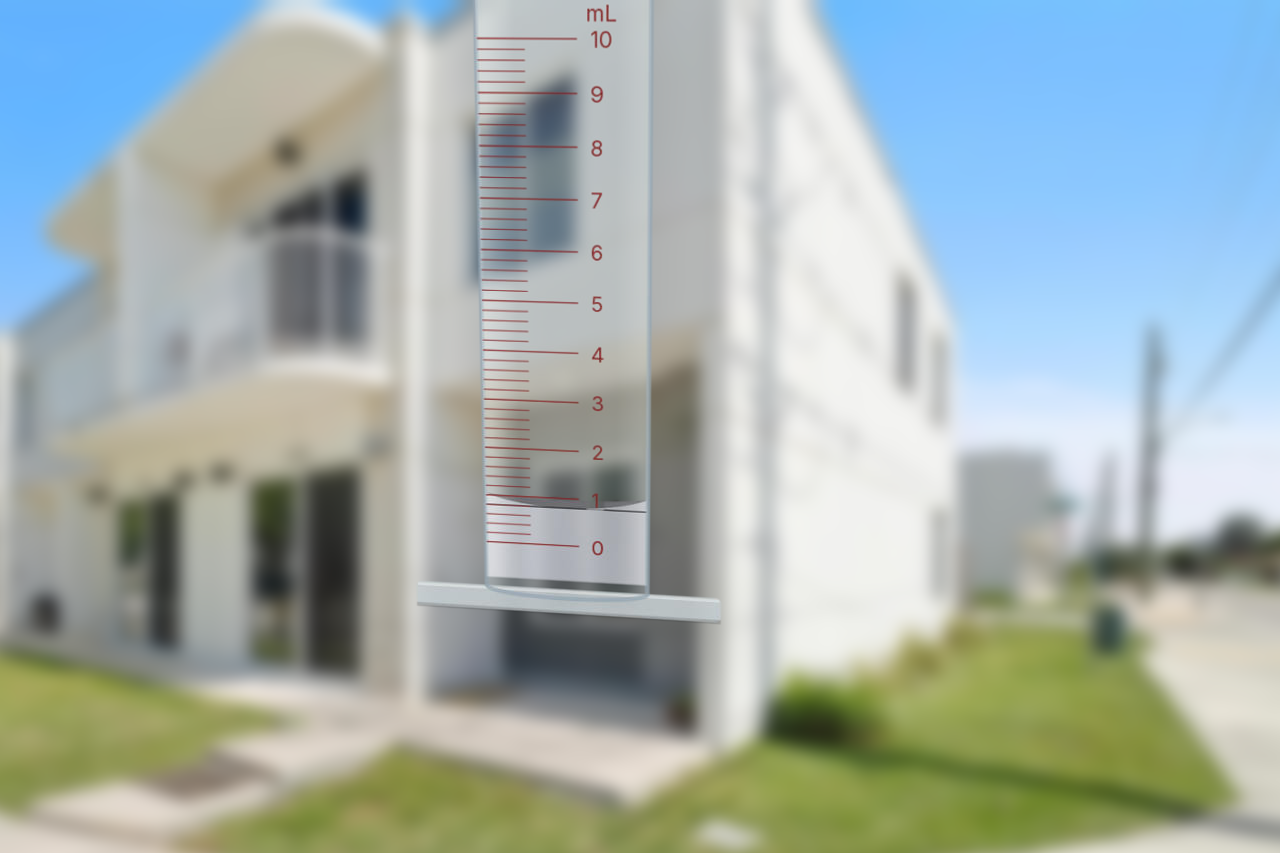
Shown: **0.8** mL
